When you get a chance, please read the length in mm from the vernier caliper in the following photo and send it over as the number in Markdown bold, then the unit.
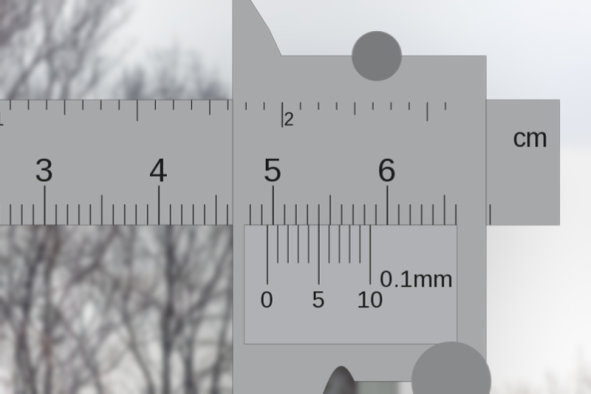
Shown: **49.5** mm
